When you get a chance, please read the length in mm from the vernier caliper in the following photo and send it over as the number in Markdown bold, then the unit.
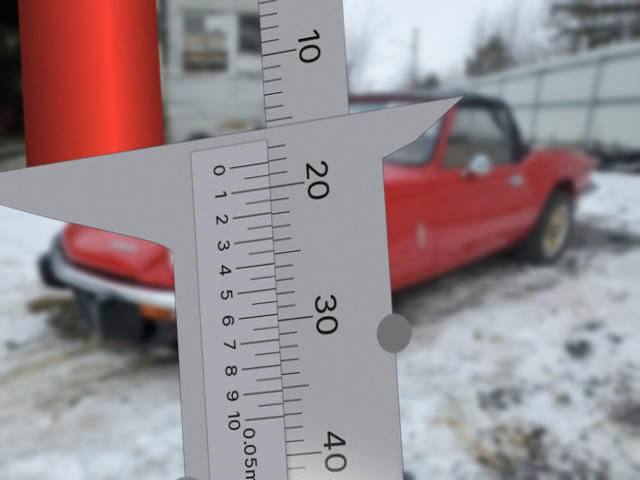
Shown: **18.1** mm
